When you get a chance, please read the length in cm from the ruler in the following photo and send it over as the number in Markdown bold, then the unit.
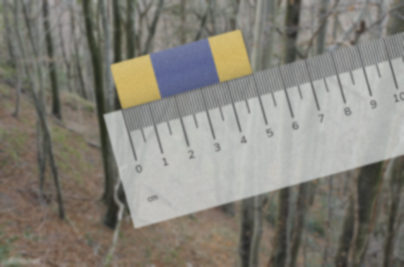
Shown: **5** cm
